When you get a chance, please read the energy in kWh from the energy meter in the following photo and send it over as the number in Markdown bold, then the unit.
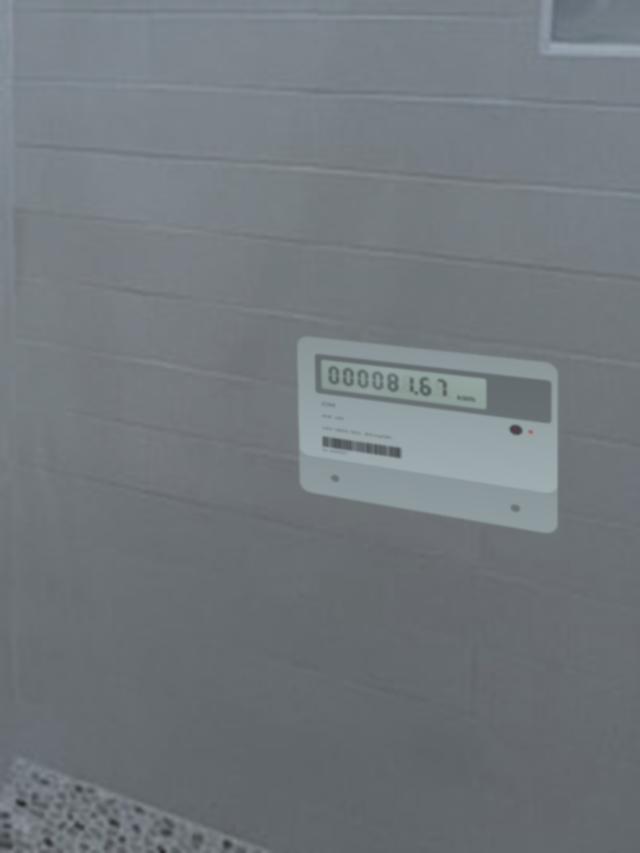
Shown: **81.67** kWh
